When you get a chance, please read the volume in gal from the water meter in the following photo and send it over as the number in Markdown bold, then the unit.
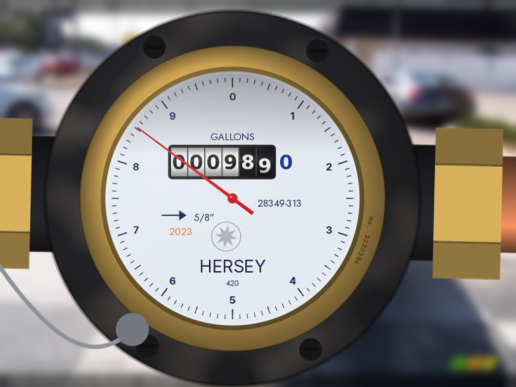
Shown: **9888.5** gal
